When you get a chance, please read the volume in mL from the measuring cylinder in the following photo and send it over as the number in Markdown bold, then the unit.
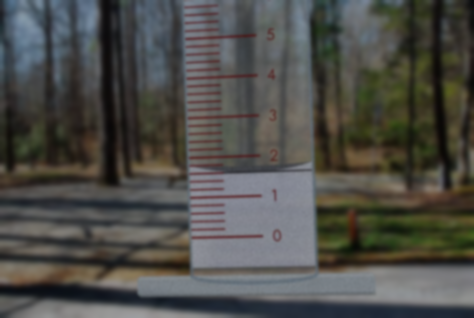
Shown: **1.6** mL
